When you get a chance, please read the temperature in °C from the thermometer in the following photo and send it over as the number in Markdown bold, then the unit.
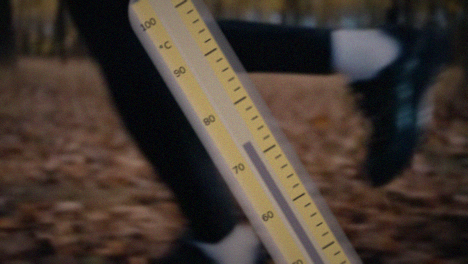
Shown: **73** °C
